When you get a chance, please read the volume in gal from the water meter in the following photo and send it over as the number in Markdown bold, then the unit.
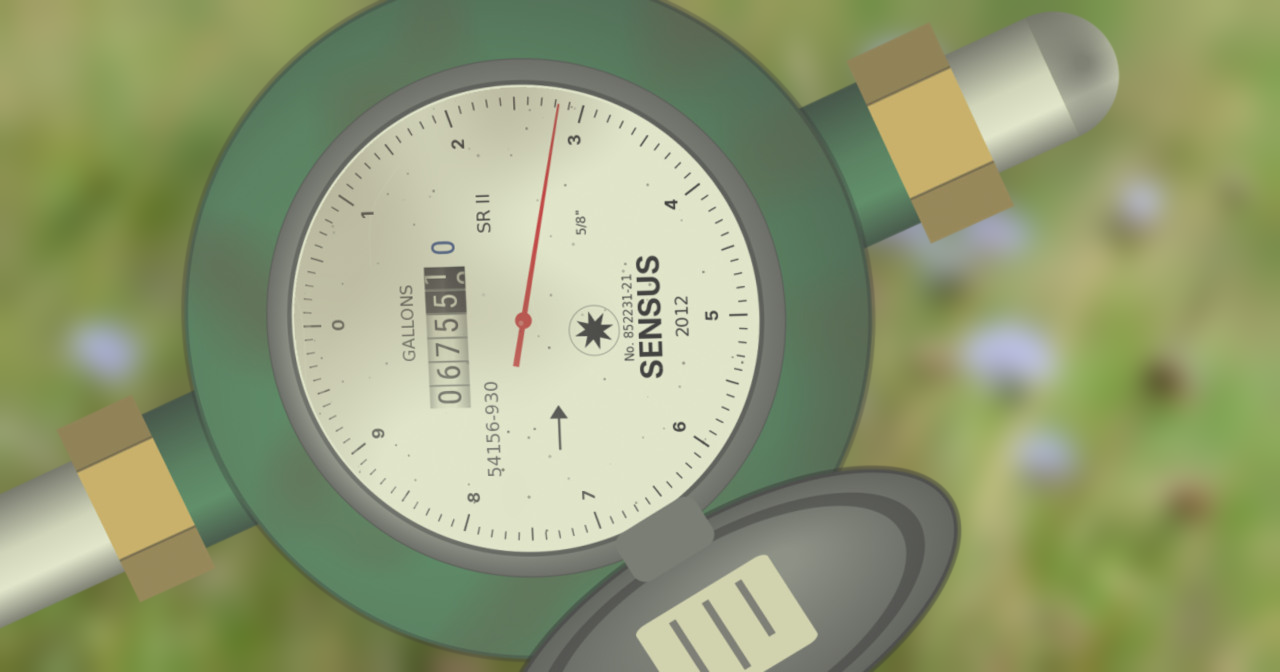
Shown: **675512.8** gal
